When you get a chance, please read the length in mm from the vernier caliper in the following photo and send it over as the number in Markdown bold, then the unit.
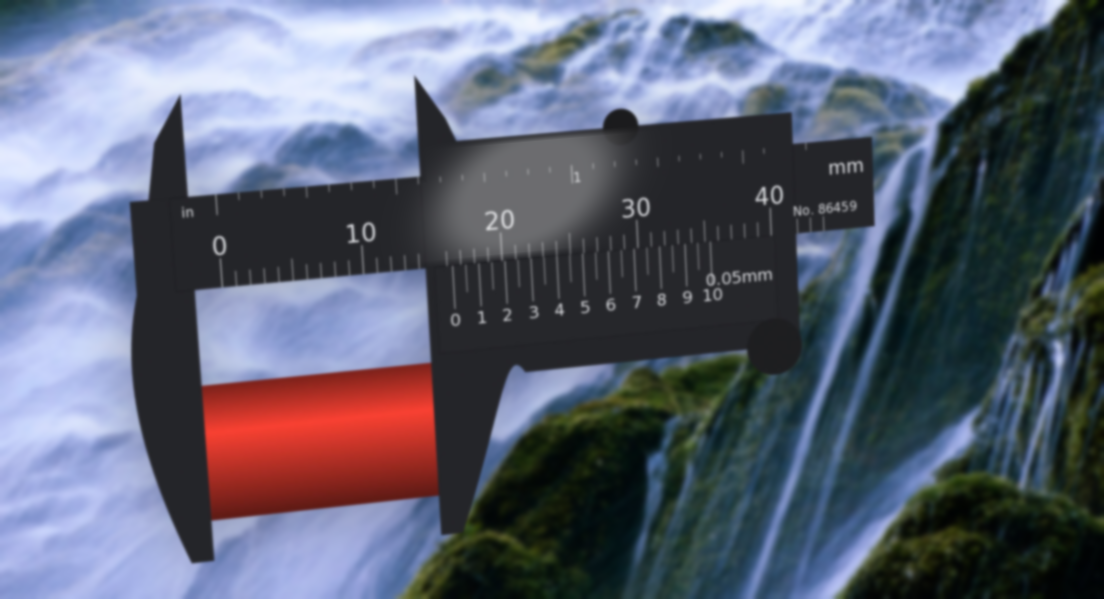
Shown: **16.4** mm
